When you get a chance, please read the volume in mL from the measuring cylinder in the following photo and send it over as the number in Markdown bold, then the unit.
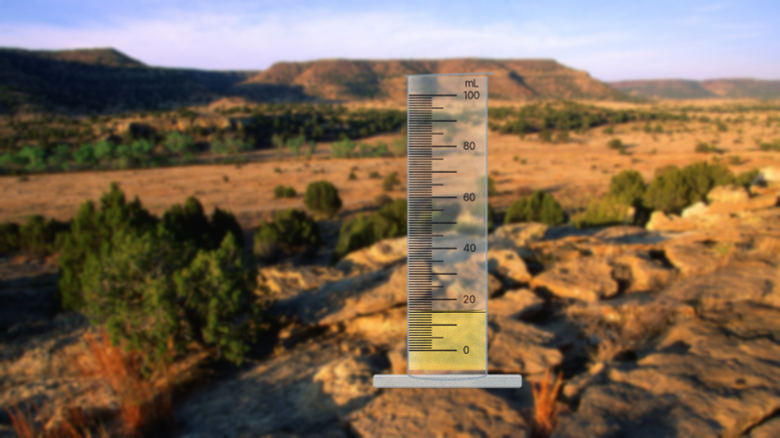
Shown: **15** mL
